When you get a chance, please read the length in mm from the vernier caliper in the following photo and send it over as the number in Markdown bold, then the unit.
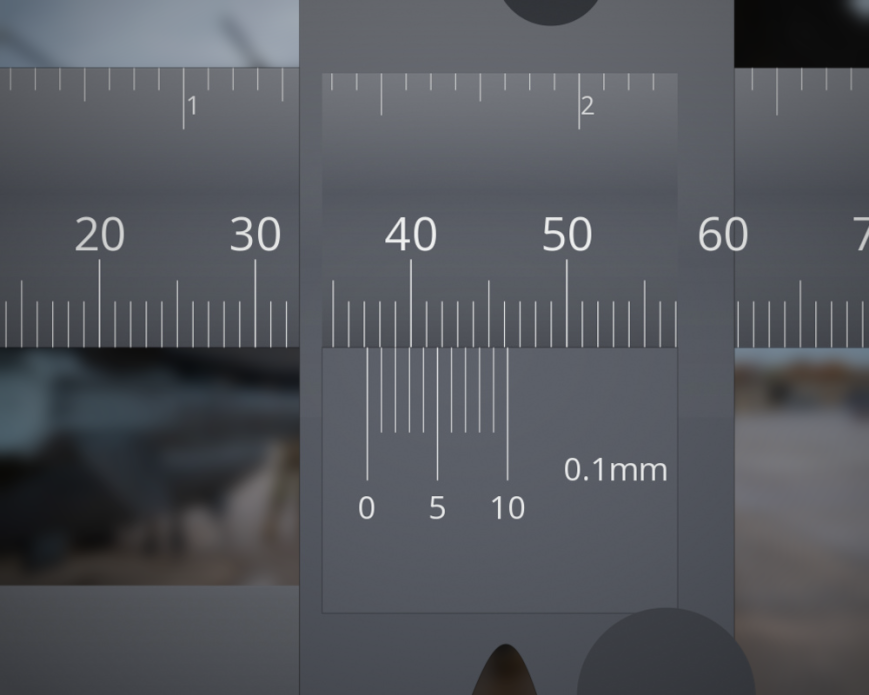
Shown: **37.2** mm
